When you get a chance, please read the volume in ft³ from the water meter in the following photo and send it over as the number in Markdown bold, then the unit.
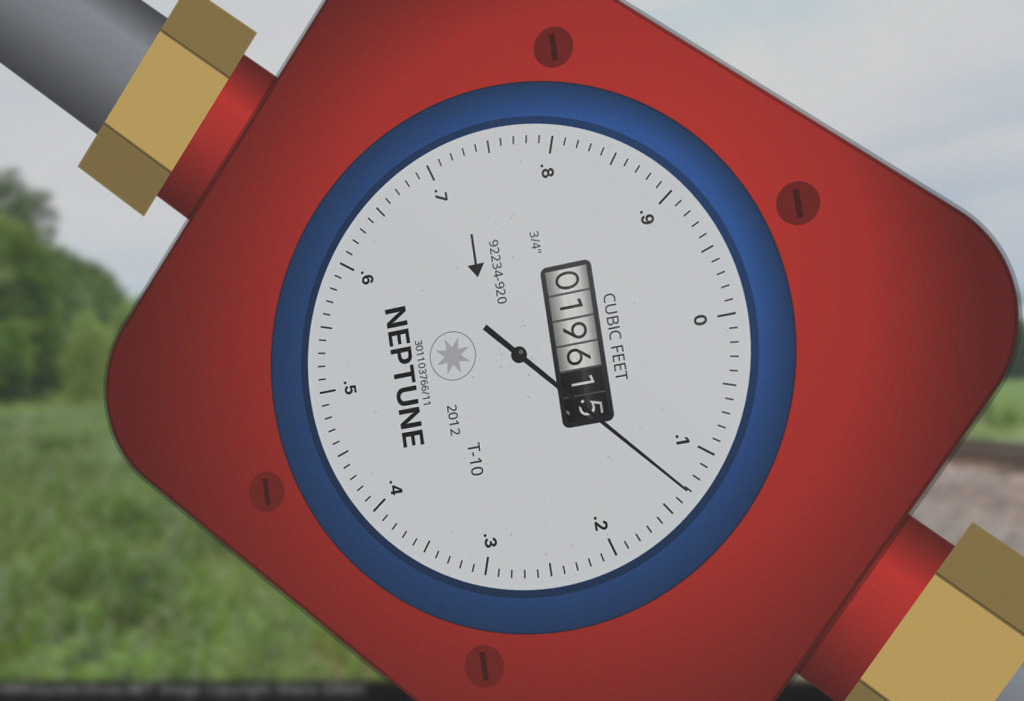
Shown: **19615.13** ft³
